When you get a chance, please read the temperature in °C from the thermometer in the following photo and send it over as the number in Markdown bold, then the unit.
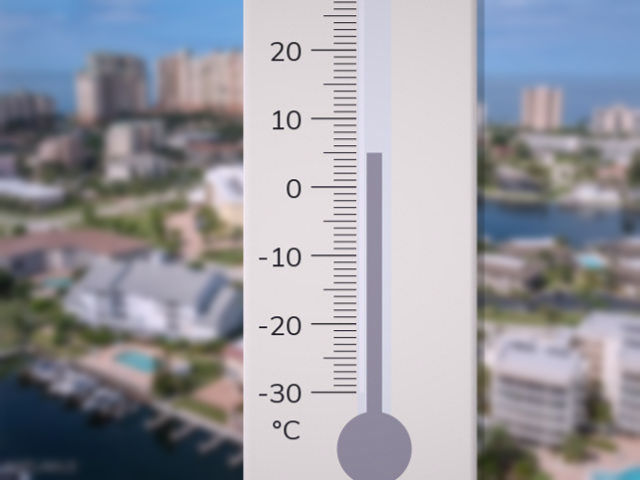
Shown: **5** °C
